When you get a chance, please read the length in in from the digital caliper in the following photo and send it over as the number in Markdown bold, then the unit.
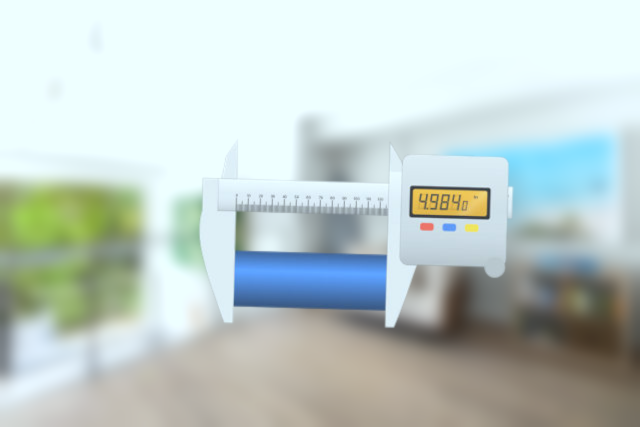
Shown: **4.9840** in
